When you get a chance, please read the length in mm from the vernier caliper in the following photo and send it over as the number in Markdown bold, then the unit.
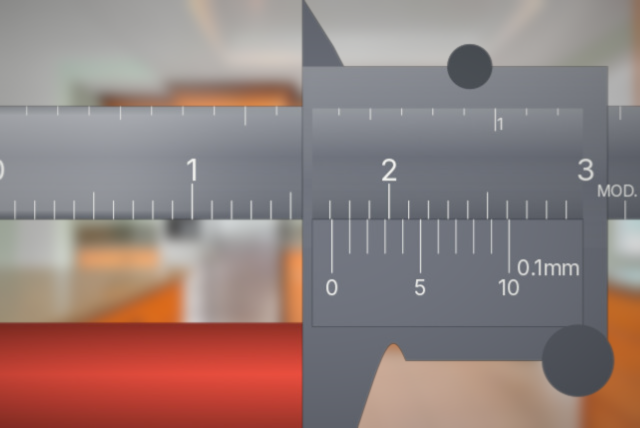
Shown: **17.1** mm
